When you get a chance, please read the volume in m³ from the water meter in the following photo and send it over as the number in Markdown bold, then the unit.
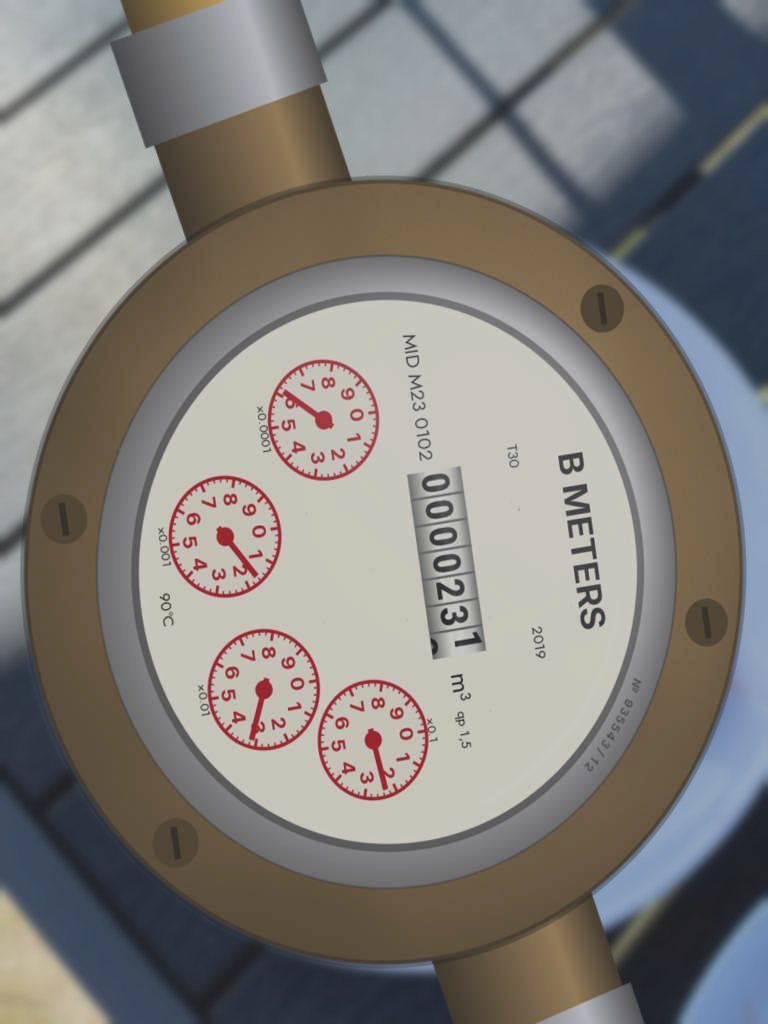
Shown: **231.2316** m³
